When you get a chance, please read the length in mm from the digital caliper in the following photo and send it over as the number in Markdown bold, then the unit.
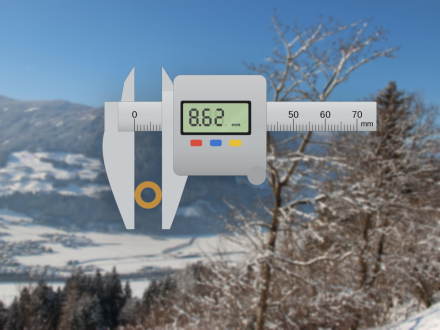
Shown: **8.62** mm
